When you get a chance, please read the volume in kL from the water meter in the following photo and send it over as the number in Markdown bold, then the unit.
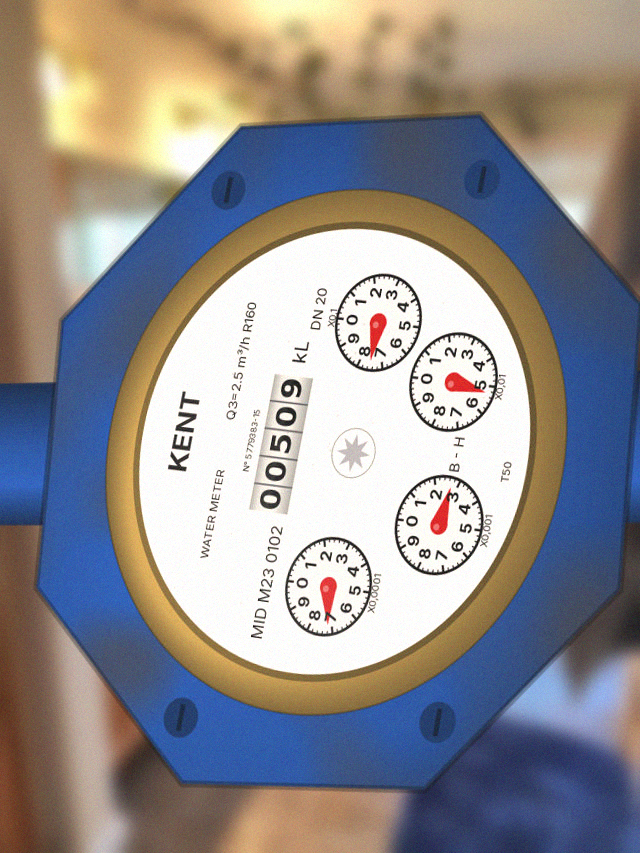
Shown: **509.7527** kL
